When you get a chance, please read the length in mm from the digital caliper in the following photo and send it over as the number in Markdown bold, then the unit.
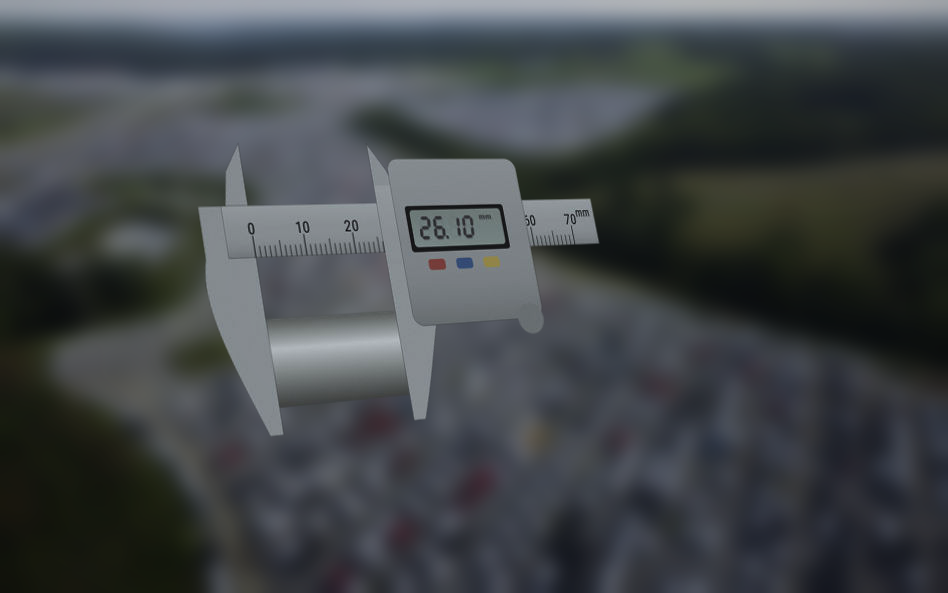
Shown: **26.10** mm
